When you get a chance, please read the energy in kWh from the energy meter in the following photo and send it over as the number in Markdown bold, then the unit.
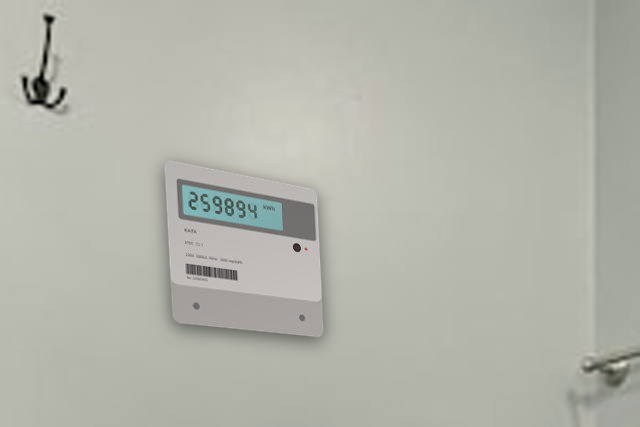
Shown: **259894** kWh
